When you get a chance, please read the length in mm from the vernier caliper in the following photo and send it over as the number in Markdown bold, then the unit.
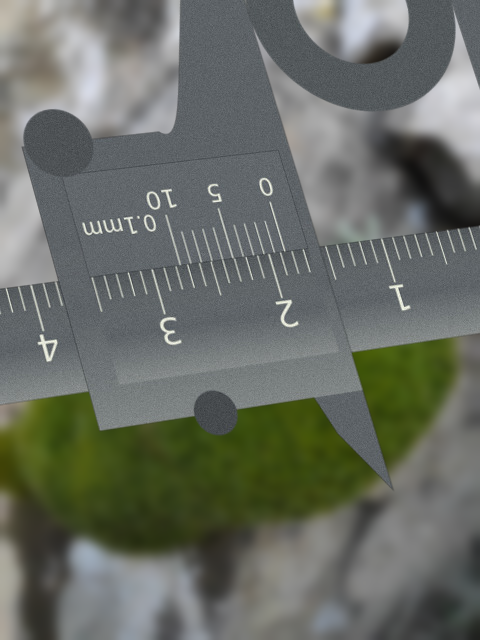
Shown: **18.6** mm
